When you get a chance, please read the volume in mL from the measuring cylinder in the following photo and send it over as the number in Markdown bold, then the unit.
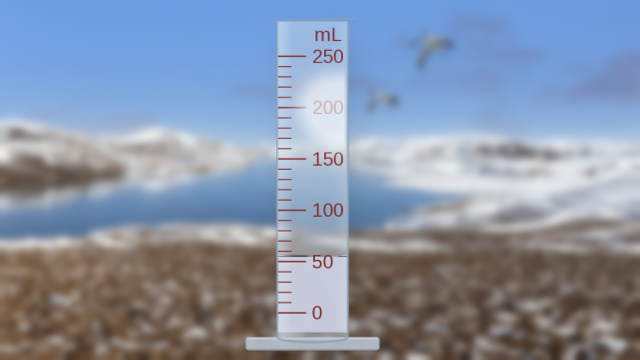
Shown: **55** mL
